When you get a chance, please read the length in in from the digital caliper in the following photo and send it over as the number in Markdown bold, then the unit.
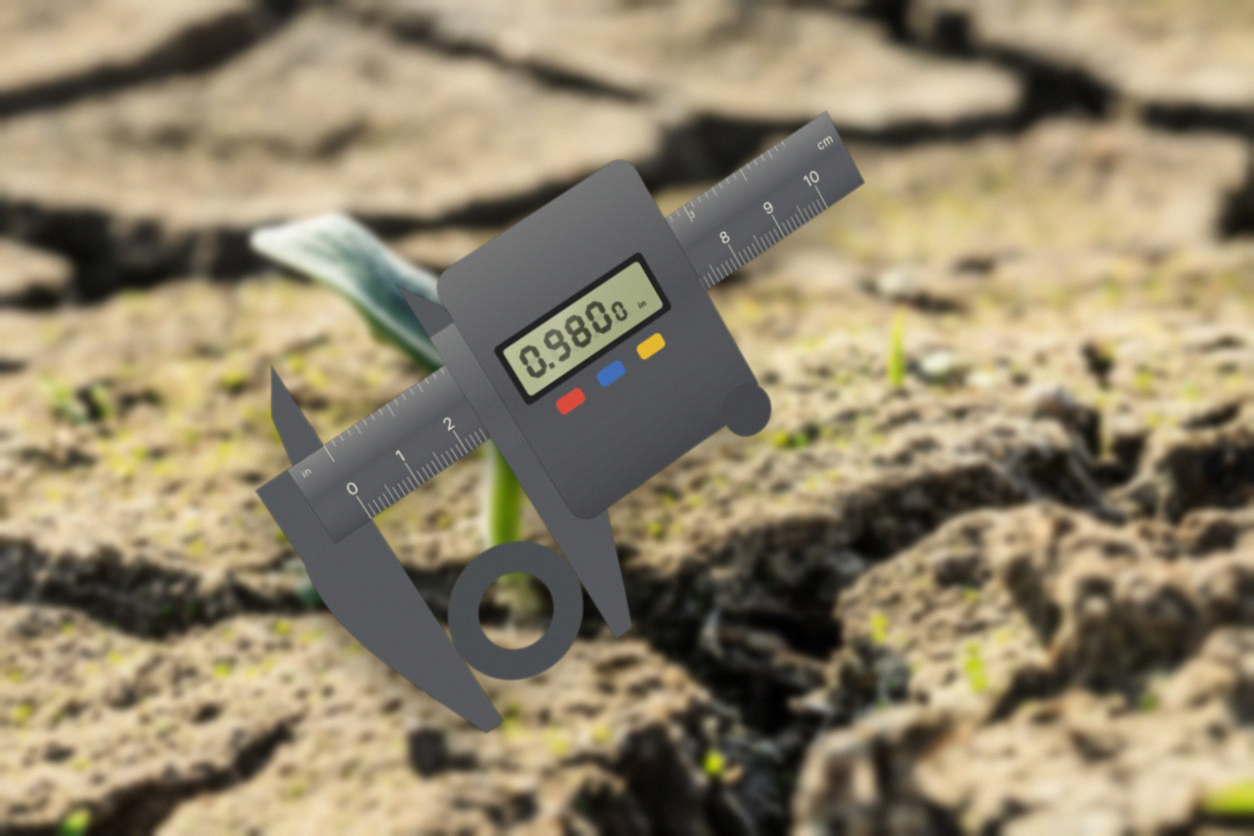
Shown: **0.9800** in
